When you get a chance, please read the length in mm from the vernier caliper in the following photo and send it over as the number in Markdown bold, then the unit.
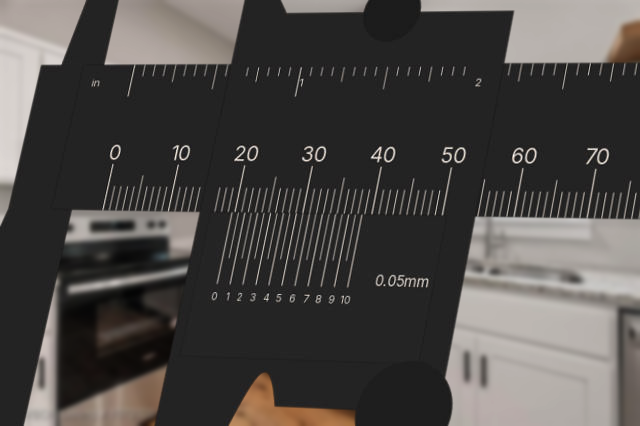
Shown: **19.6** mm
